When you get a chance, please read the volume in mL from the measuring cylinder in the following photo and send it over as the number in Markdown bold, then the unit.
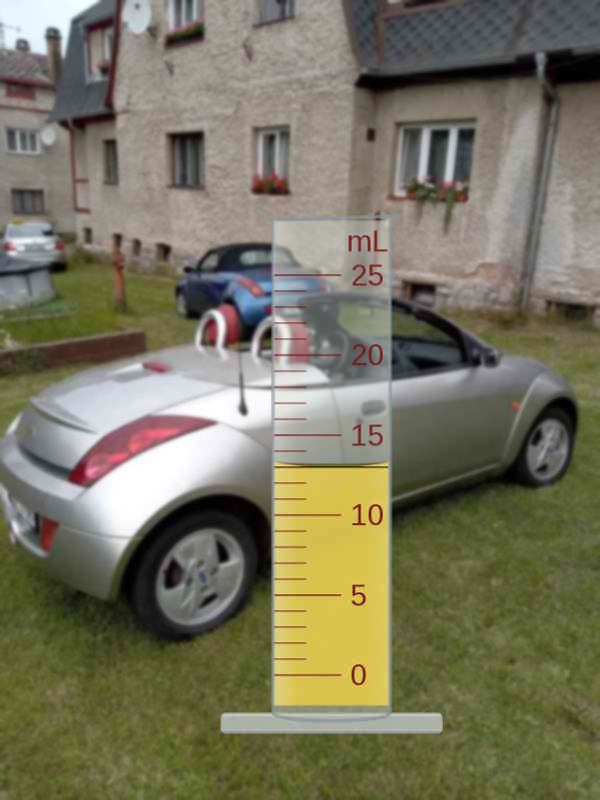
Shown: **13** mL
